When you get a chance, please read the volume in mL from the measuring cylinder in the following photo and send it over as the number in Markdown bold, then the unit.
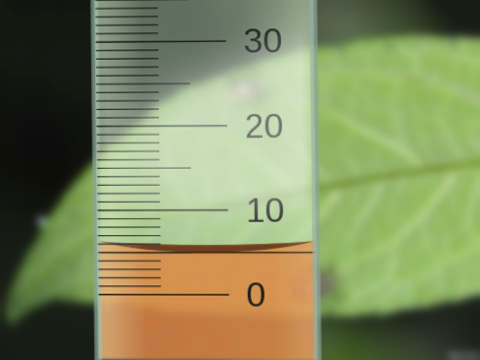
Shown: **5** mL
